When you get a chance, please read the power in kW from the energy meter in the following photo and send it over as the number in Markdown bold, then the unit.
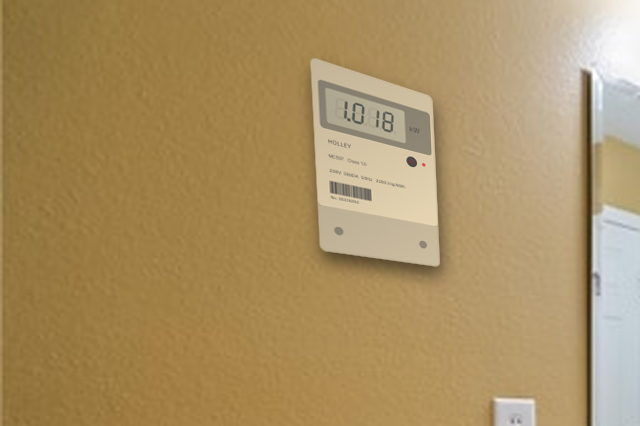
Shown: **1.018** kW
